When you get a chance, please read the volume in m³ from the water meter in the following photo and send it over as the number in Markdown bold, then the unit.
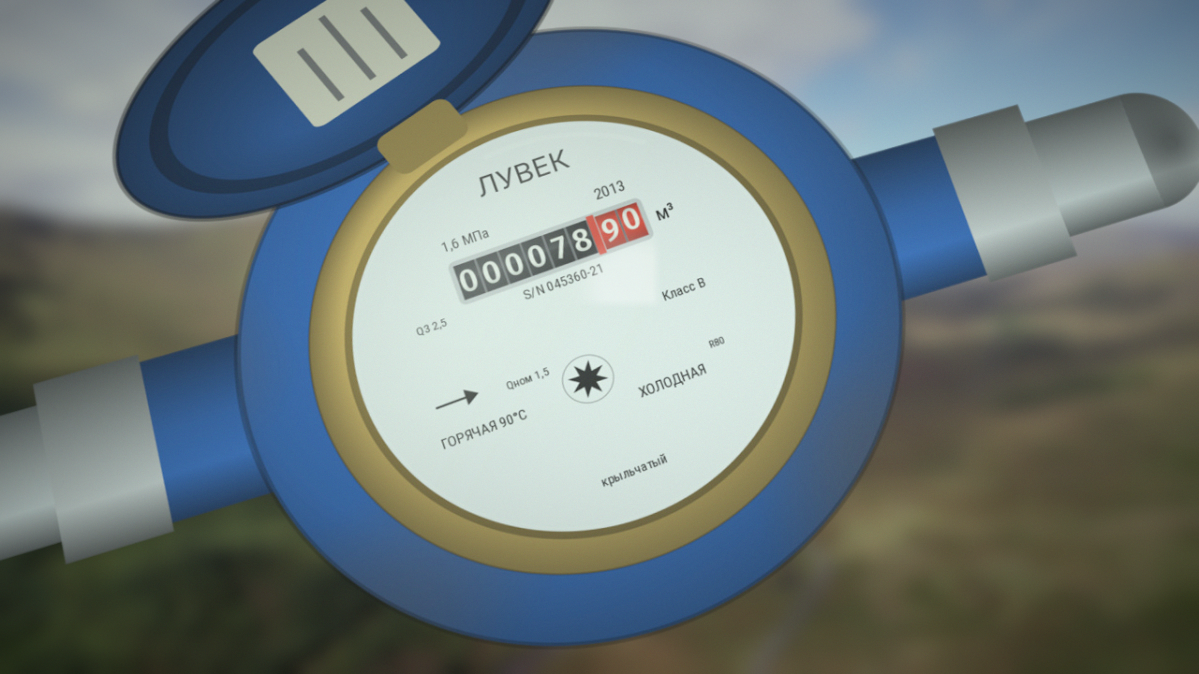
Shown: **78.90** m³
